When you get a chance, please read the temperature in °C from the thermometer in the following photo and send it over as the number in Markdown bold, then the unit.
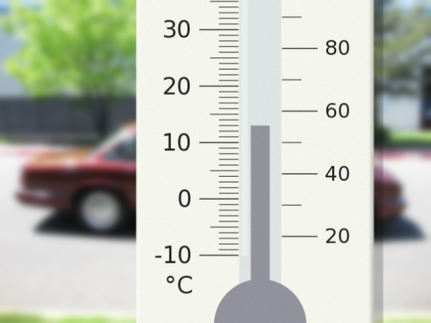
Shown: **13** °C
